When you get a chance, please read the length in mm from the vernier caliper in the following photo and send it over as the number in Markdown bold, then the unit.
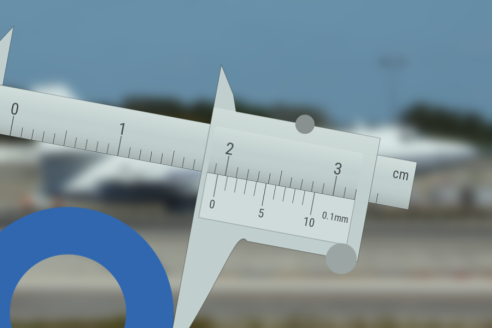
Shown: **19.3** mm
